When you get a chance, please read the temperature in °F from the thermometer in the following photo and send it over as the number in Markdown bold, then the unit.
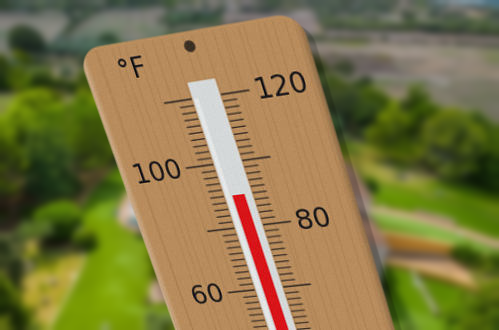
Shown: **90** °F
